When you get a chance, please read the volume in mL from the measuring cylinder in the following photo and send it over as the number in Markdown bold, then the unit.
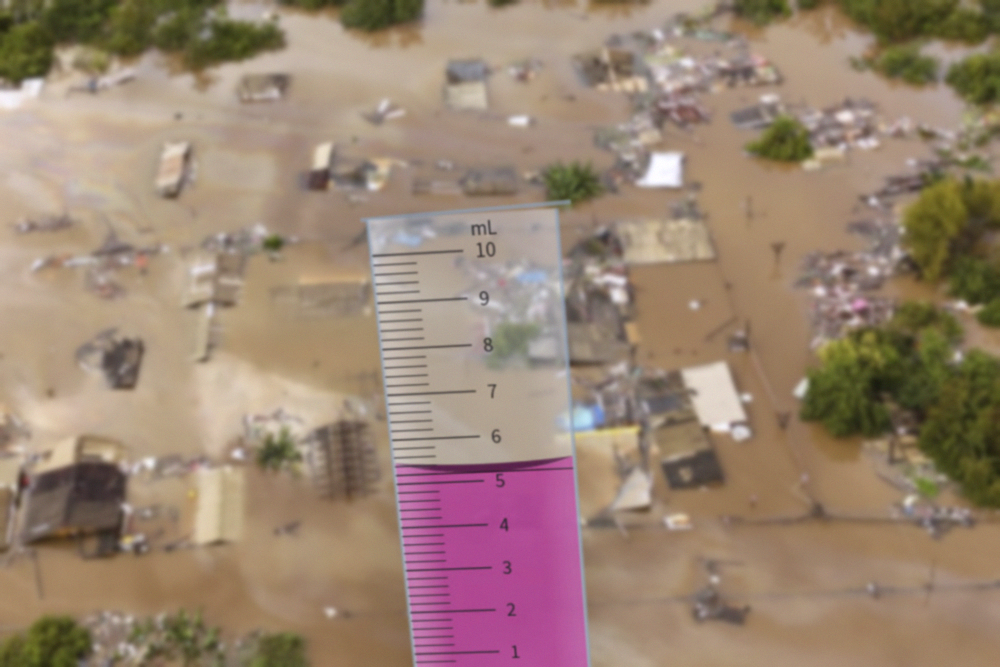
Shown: **5.2** mL
